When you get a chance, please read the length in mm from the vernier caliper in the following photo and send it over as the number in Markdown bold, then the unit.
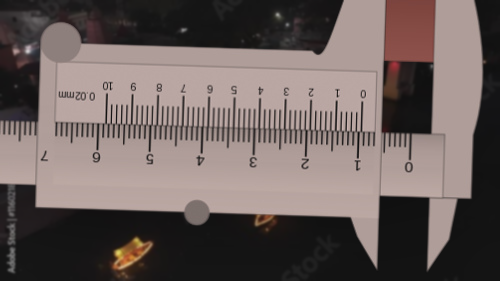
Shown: **9.5** mm
